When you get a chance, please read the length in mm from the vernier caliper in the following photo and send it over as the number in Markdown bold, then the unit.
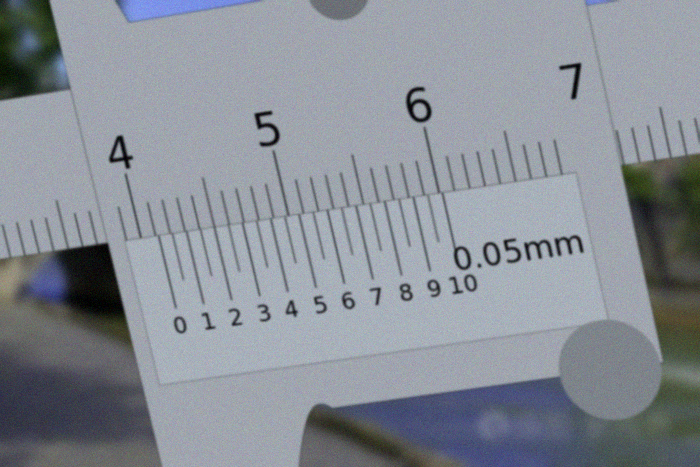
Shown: **41.2** mm
